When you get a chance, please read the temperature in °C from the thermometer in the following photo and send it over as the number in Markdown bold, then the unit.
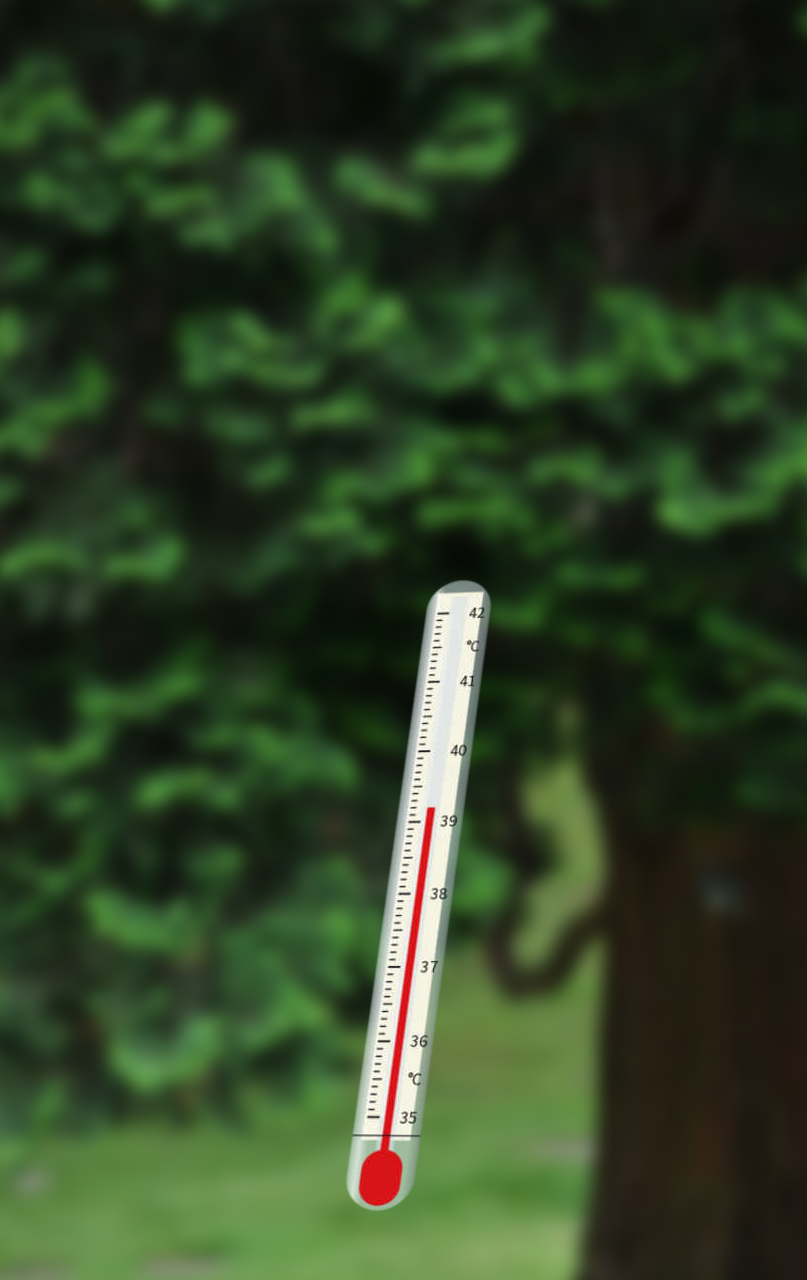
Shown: **39.2** °C
